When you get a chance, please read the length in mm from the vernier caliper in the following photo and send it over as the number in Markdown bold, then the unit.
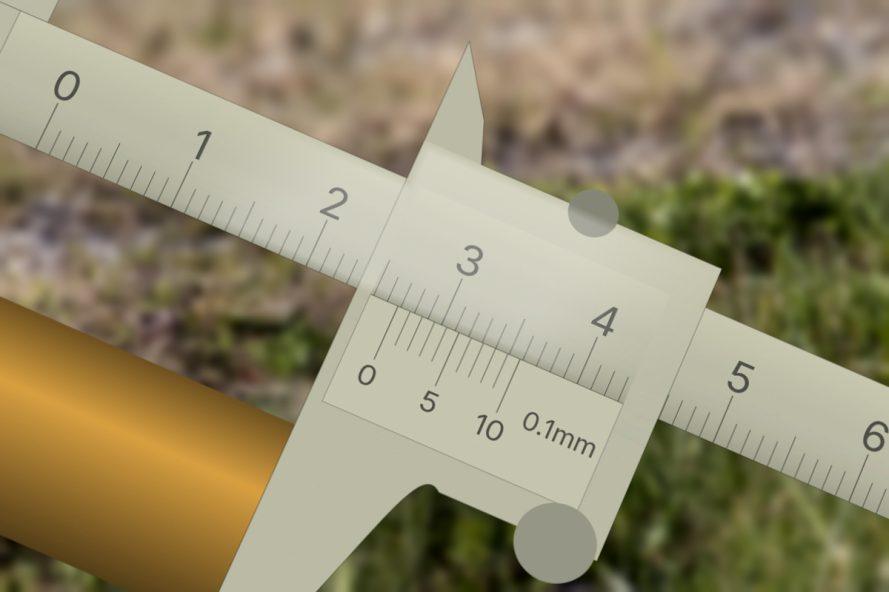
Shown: **26.8** mm
